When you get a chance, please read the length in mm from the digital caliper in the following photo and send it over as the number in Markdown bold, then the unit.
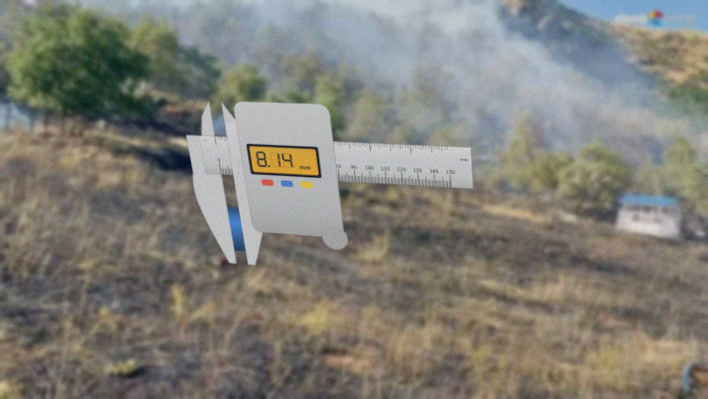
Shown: **8.14** mm
